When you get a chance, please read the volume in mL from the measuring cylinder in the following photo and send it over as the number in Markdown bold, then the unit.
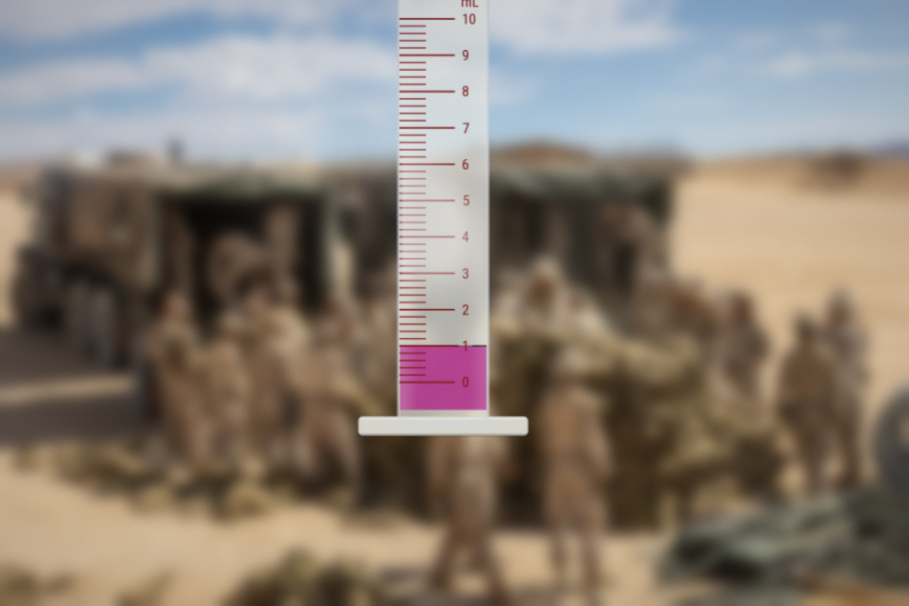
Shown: **1** mL
